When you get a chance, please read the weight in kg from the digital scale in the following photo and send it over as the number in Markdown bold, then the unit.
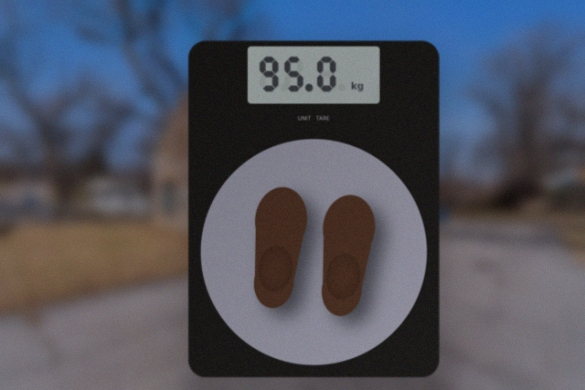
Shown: **95.0** kg
